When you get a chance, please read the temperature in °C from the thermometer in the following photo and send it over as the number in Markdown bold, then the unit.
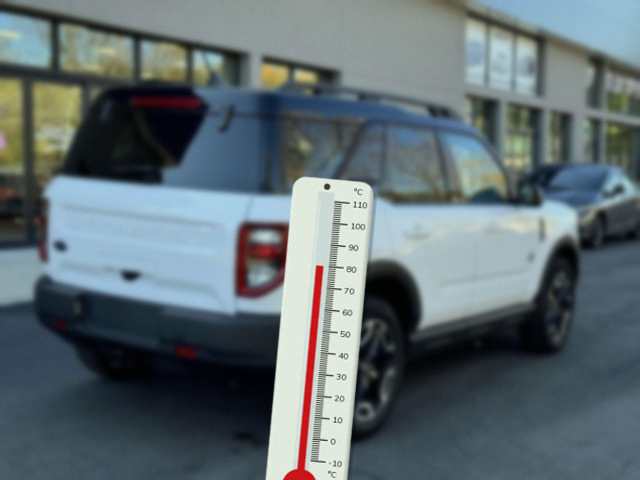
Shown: **80** °C
